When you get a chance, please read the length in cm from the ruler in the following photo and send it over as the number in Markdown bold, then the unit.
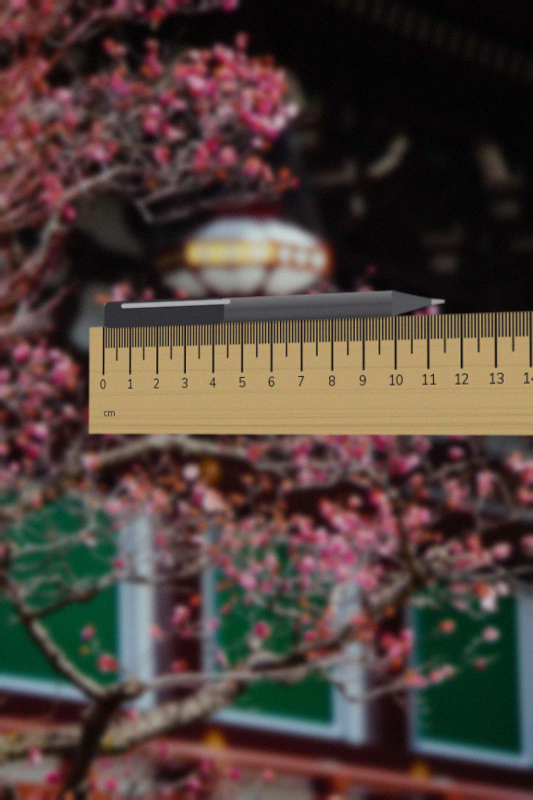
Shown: **11.5** cm
